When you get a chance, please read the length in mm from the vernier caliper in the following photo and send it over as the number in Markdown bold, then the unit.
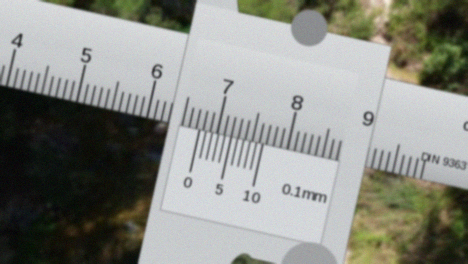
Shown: **67.5** mm
